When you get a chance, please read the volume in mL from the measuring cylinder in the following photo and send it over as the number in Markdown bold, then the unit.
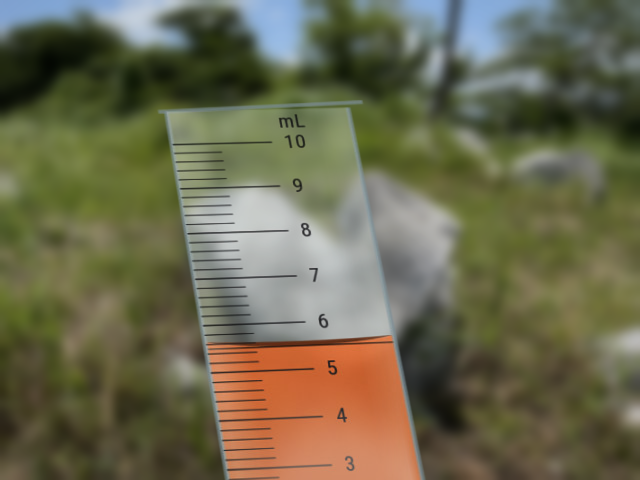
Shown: **5.5** mL
